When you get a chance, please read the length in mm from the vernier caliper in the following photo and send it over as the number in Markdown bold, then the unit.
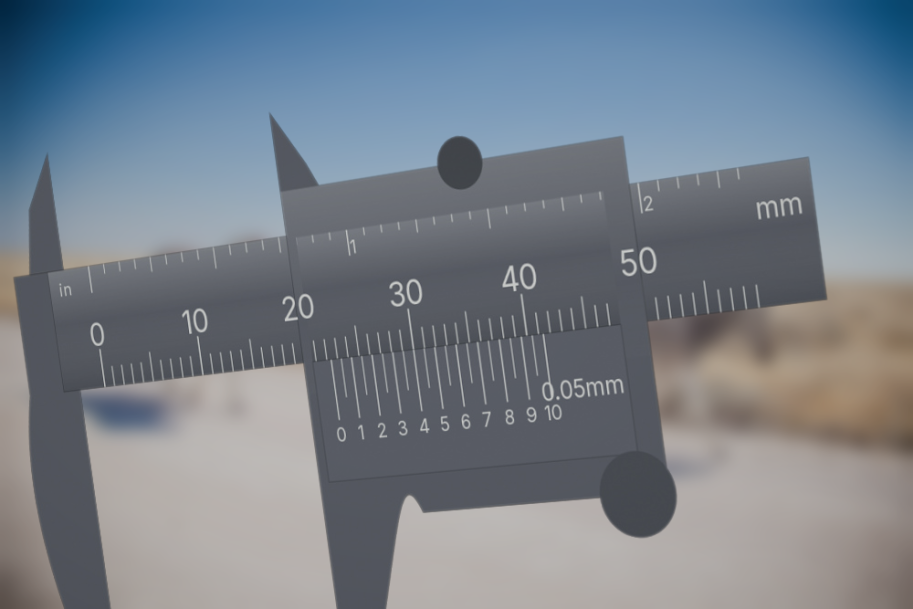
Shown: **22.4** mm
